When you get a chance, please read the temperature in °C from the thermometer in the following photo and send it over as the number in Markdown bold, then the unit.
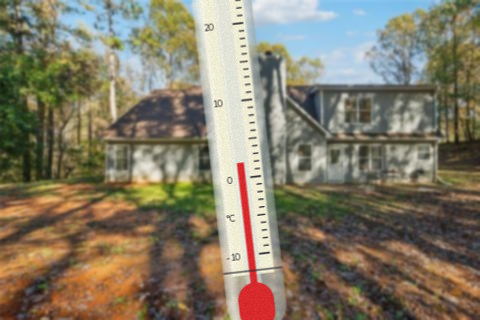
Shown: **2** °C
